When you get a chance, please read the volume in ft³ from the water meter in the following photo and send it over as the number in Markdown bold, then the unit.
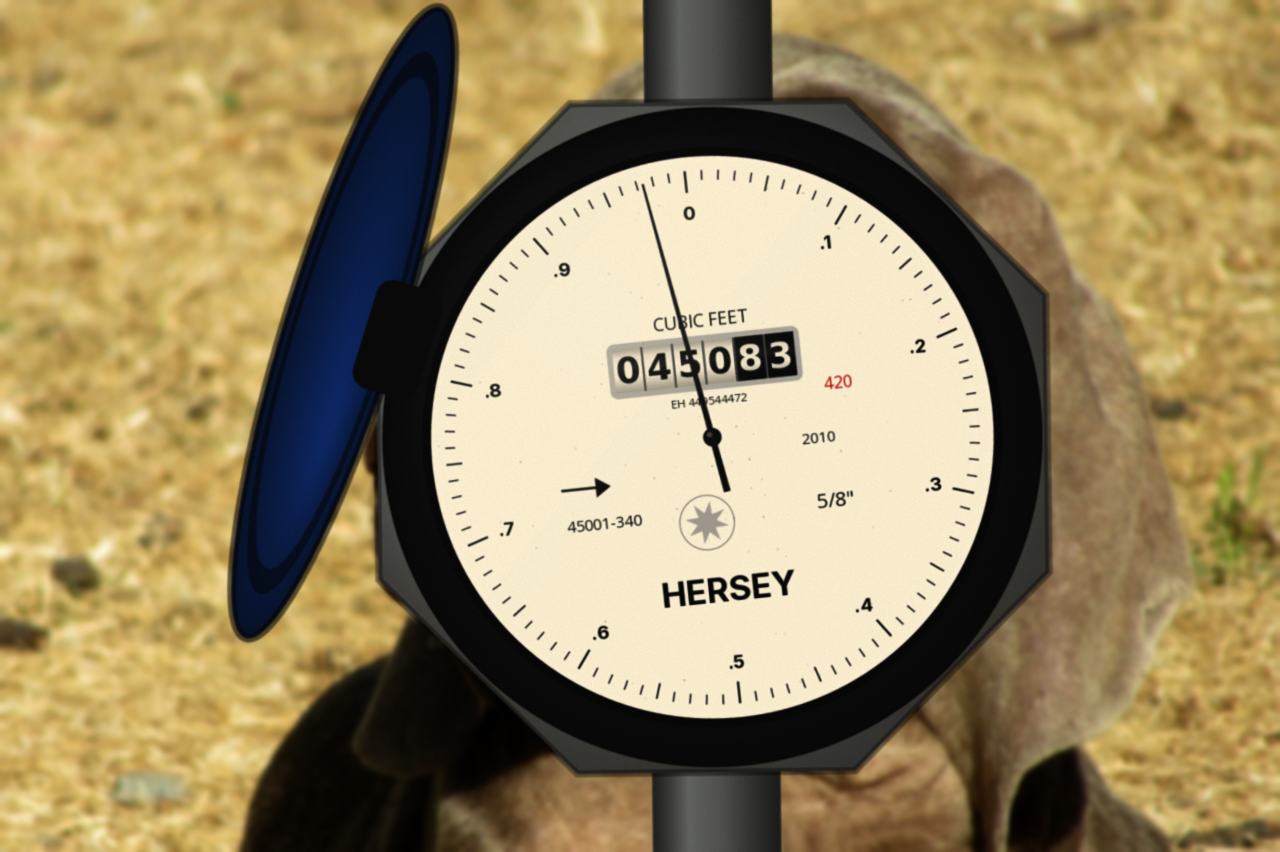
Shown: **45082.97** ft³
